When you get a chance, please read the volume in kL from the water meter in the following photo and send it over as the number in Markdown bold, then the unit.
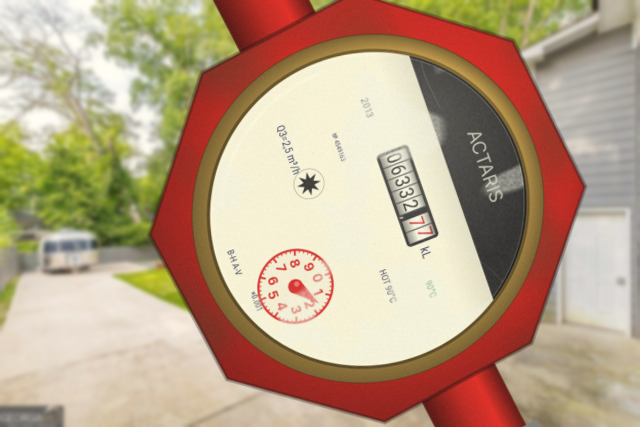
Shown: **6332.771** kL
